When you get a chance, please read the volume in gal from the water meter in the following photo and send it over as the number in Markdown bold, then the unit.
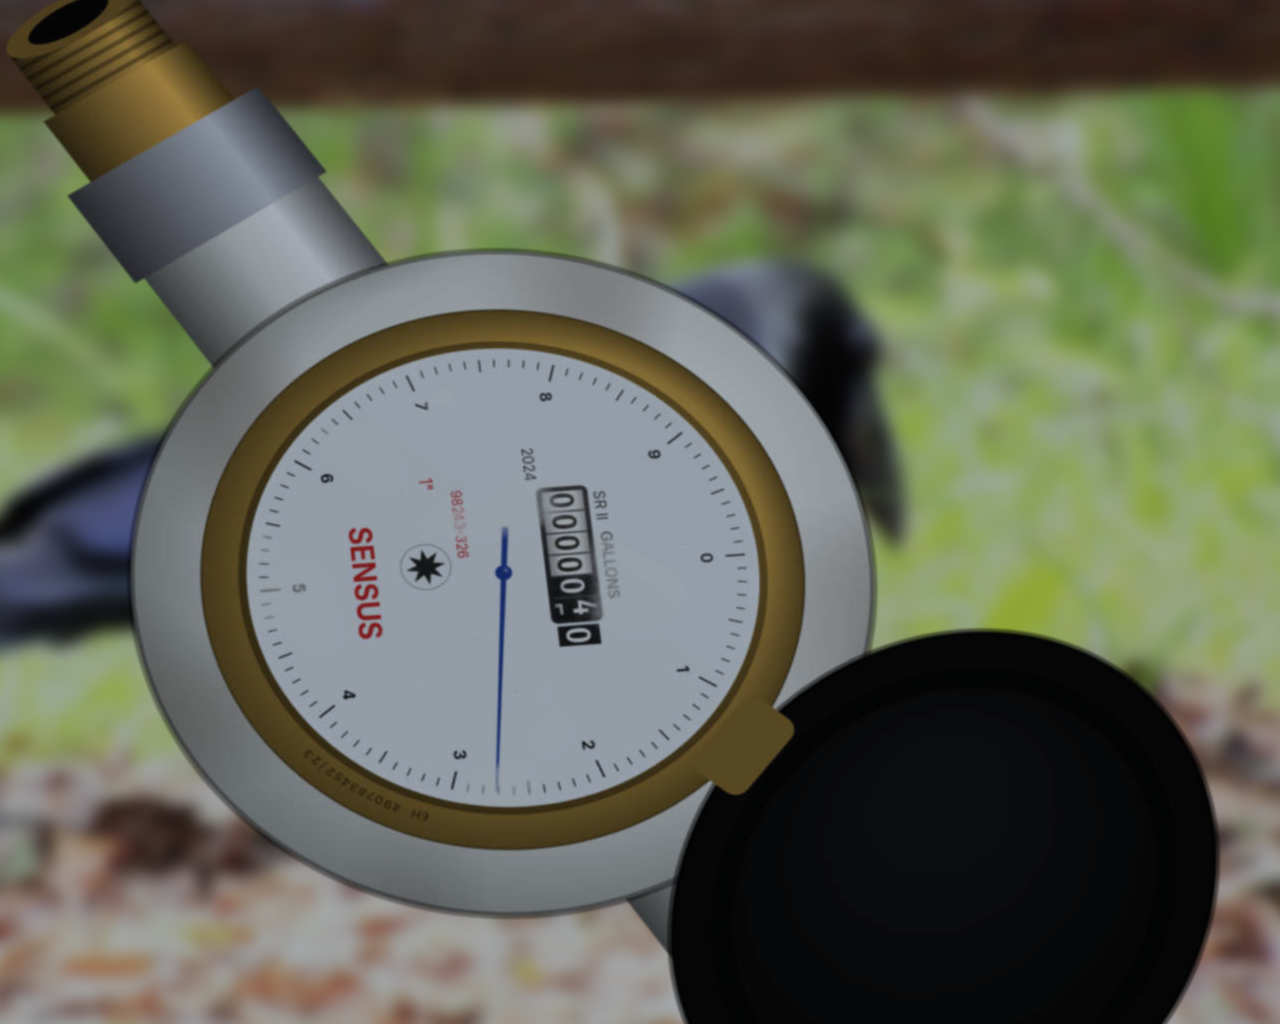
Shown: **42.7** gal
